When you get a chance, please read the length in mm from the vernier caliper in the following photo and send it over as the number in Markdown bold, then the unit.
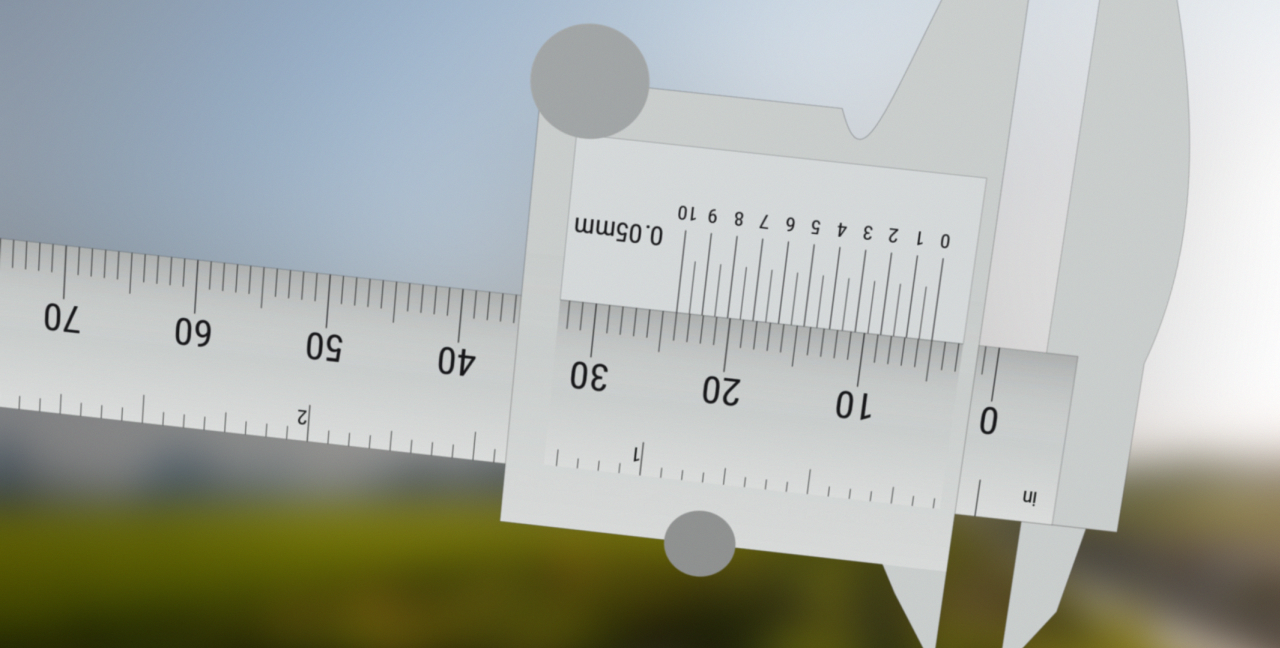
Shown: **5.0** mm
